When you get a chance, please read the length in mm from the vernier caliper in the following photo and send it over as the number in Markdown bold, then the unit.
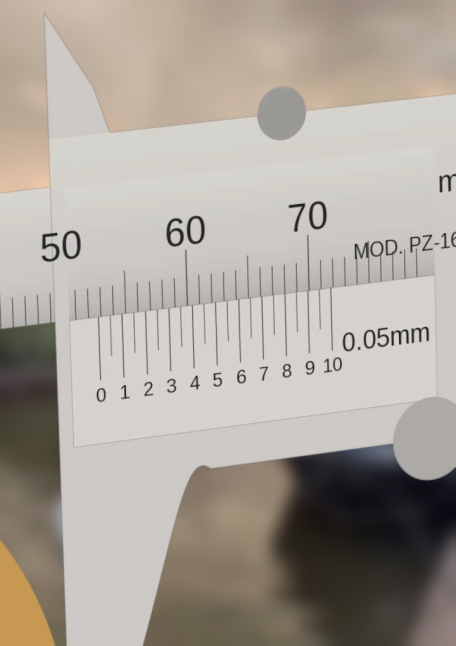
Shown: **52.8** mm
